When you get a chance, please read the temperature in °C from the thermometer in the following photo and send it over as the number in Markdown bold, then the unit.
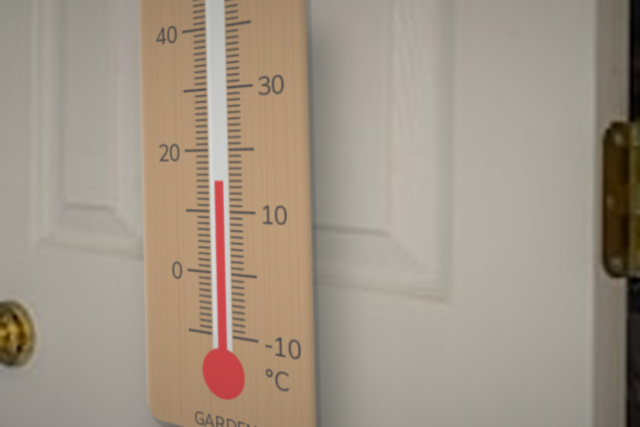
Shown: **15** °C
